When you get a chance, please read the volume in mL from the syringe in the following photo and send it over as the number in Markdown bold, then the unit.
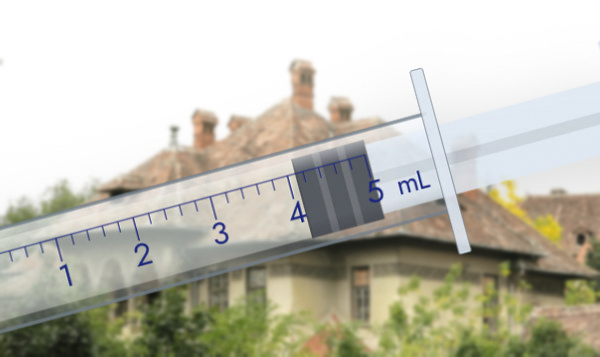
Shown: **4.1** mL
